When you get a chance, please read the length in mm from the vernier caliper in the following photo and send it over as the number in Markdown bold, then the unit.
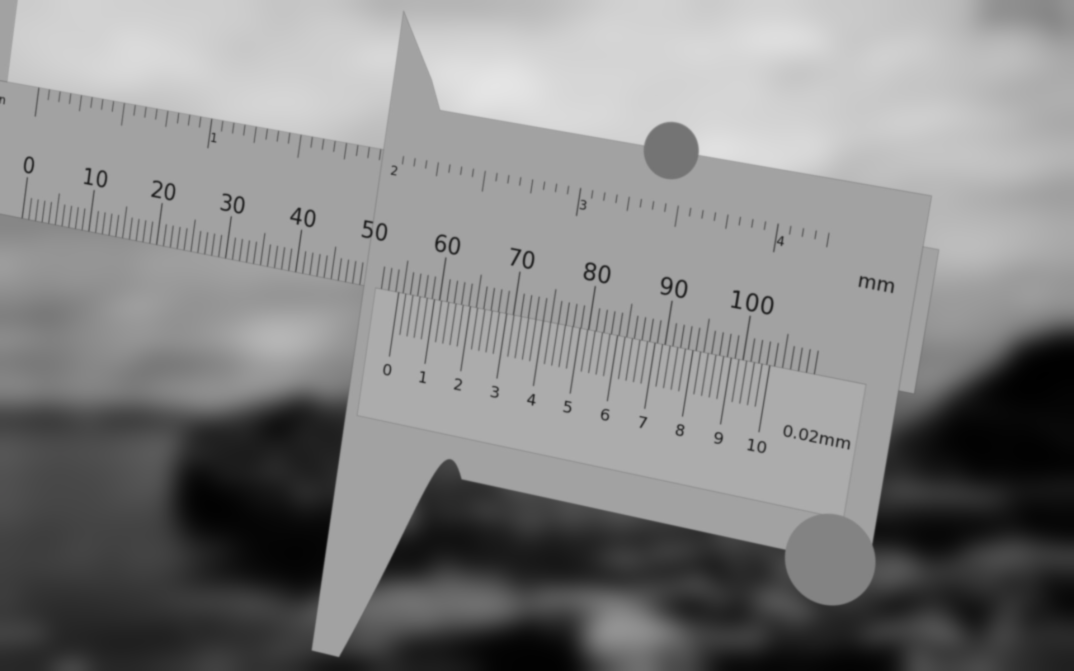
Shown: **54.4** mm
